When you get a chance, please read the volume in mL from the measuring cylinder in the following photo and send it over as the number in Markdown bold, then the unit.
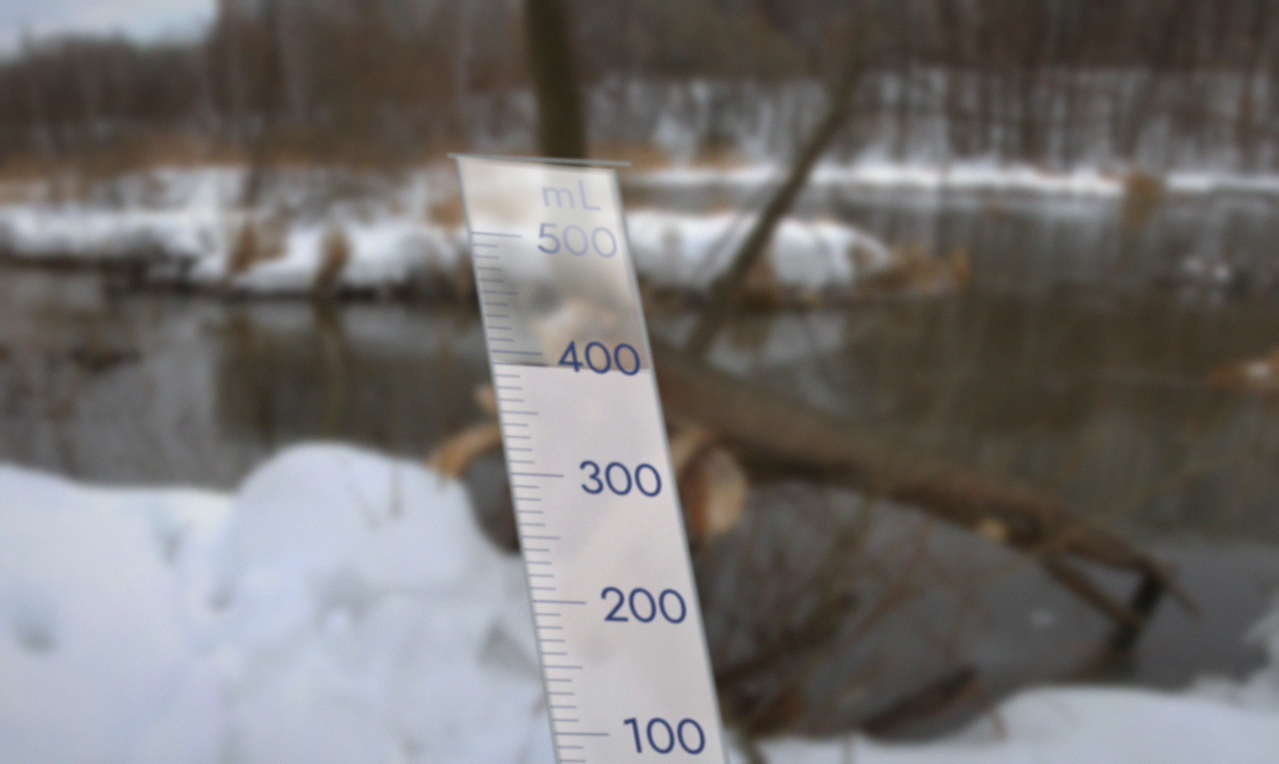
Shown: **390** mL
